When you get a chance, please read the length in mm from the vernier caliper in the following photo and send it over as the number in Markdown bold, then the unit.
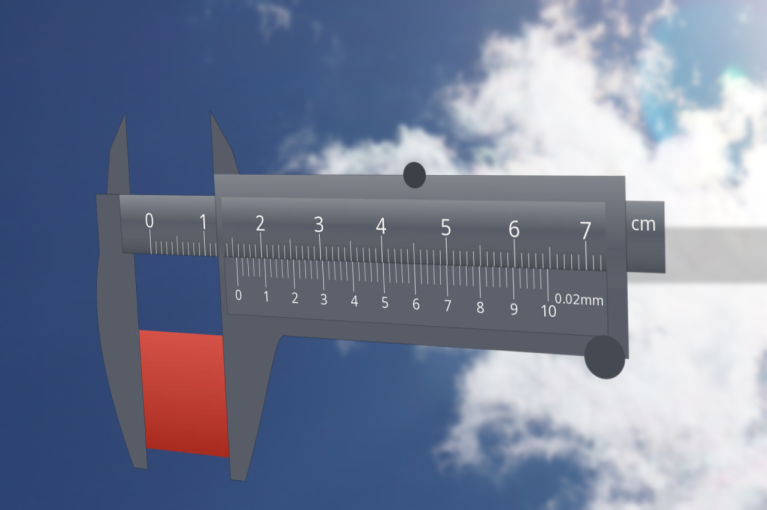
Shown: **15.6** mm
